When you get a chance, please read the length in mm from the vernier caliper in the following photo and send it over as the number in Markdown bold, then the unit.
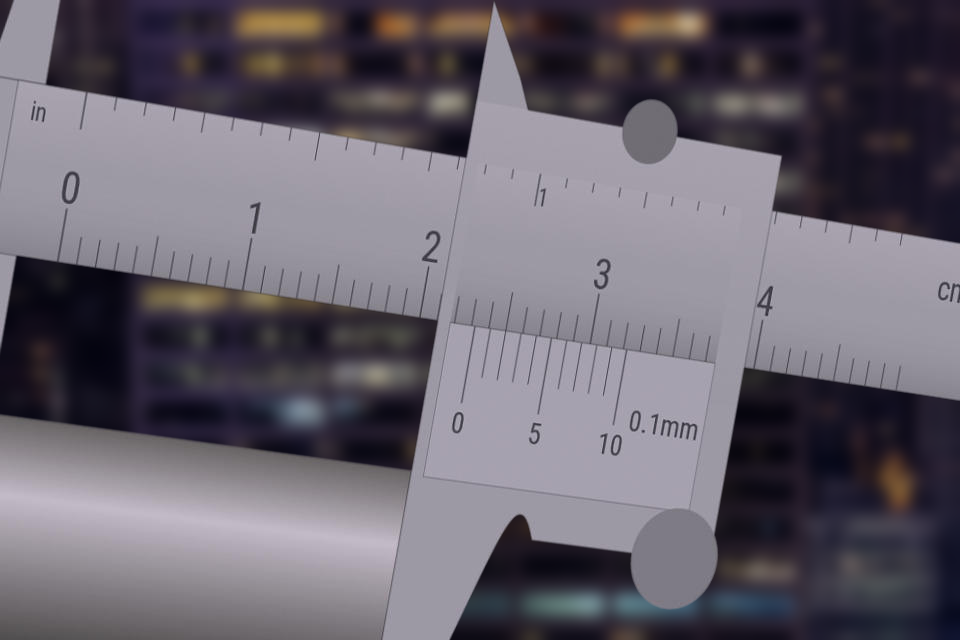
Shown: **23.2** mm
